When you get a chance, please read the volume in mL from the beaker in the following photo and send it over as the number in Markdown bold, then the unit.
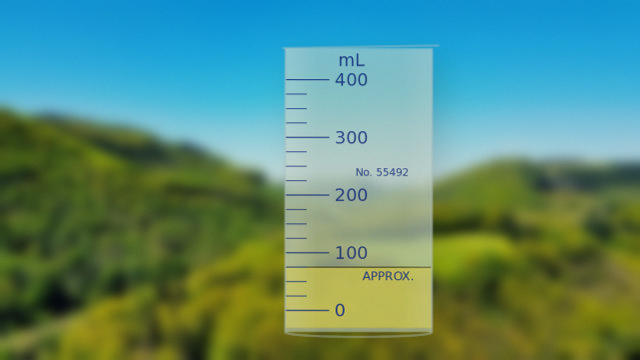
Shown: **75** mL
